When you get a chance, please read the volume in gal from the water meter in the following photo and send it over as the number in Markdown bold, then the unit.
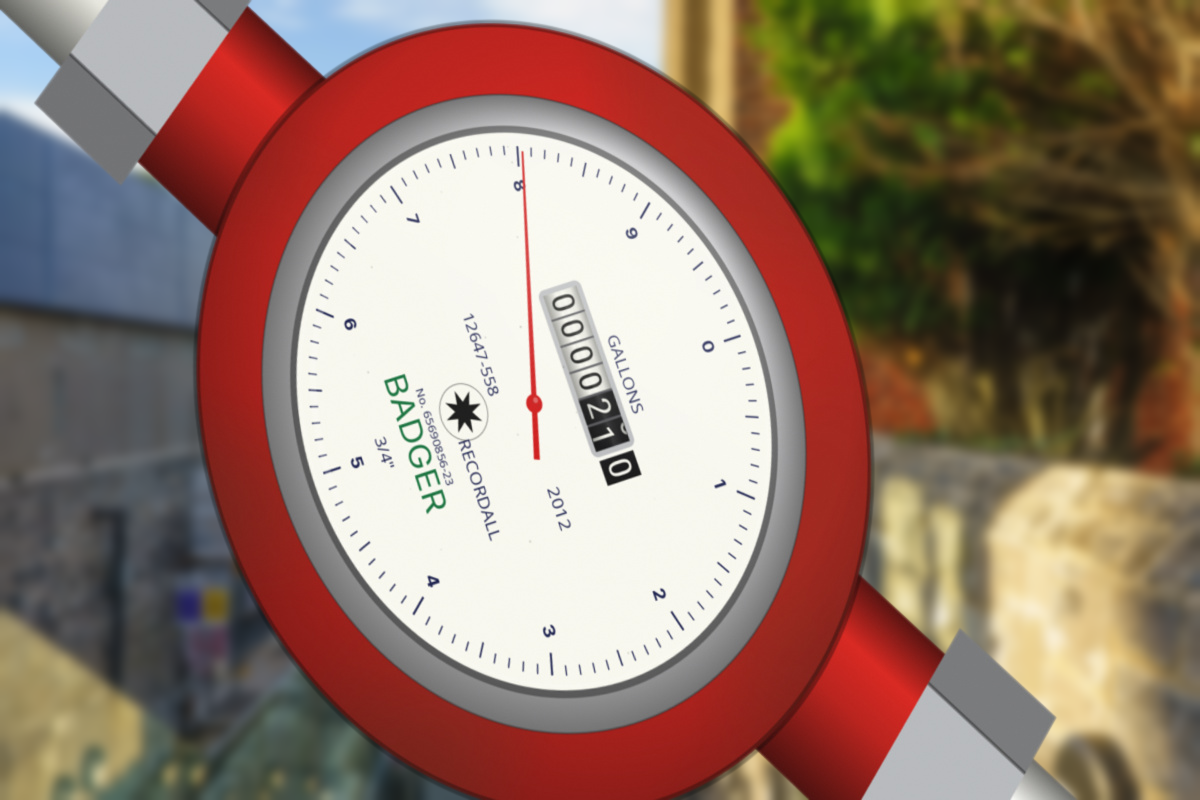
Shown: **208.0** gal
